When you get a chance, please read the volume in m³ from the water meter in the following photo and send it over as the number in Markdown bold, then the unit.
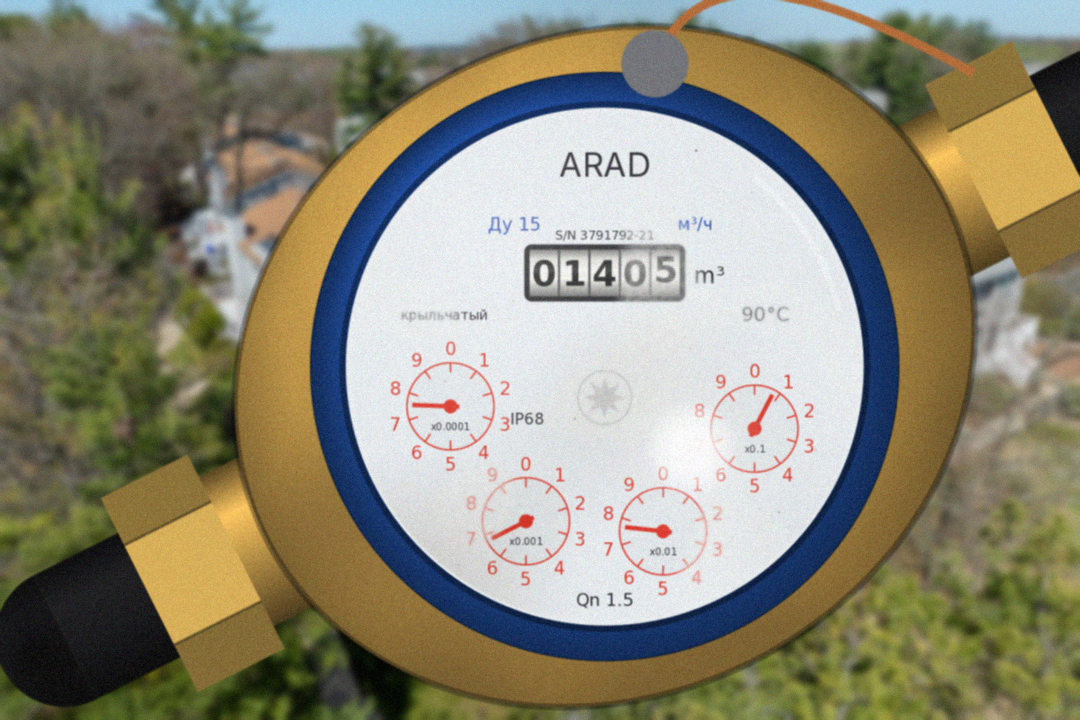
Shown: **1405.0767** m³
